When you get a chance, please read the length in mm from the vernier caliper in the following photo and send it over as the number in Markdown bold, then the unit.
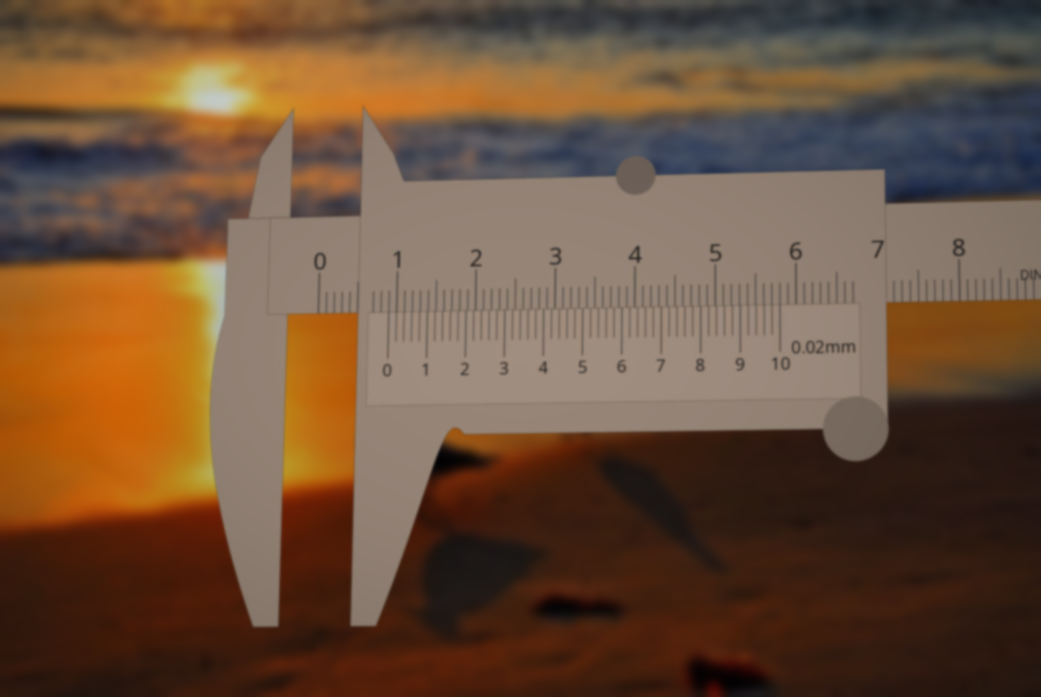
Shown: **9.0** mm
